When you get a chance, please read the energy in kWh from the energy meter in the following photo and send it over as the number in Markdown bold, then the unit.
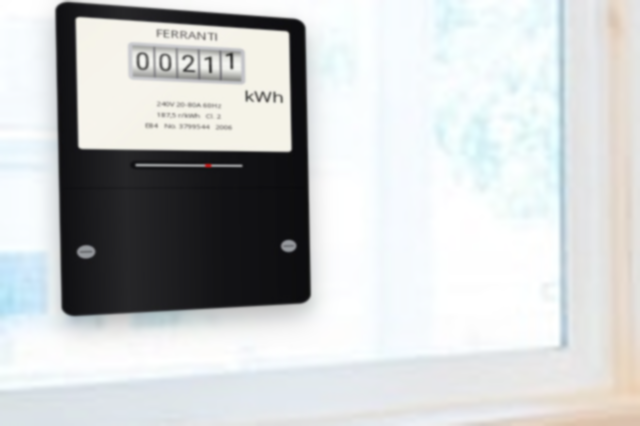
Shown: **211** kWh
